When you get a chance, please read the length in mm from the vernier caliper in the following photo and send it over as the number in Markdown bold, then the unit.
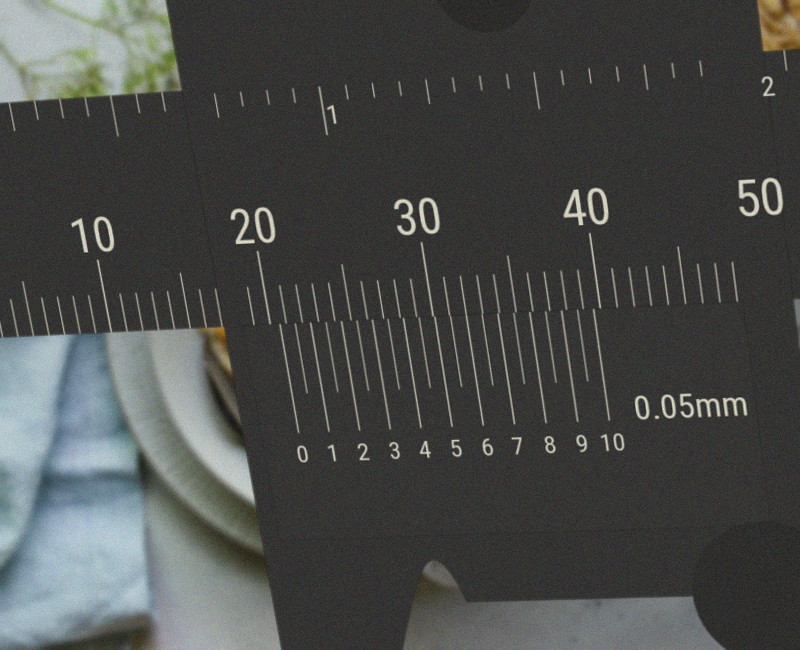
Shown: **20.6** mm
